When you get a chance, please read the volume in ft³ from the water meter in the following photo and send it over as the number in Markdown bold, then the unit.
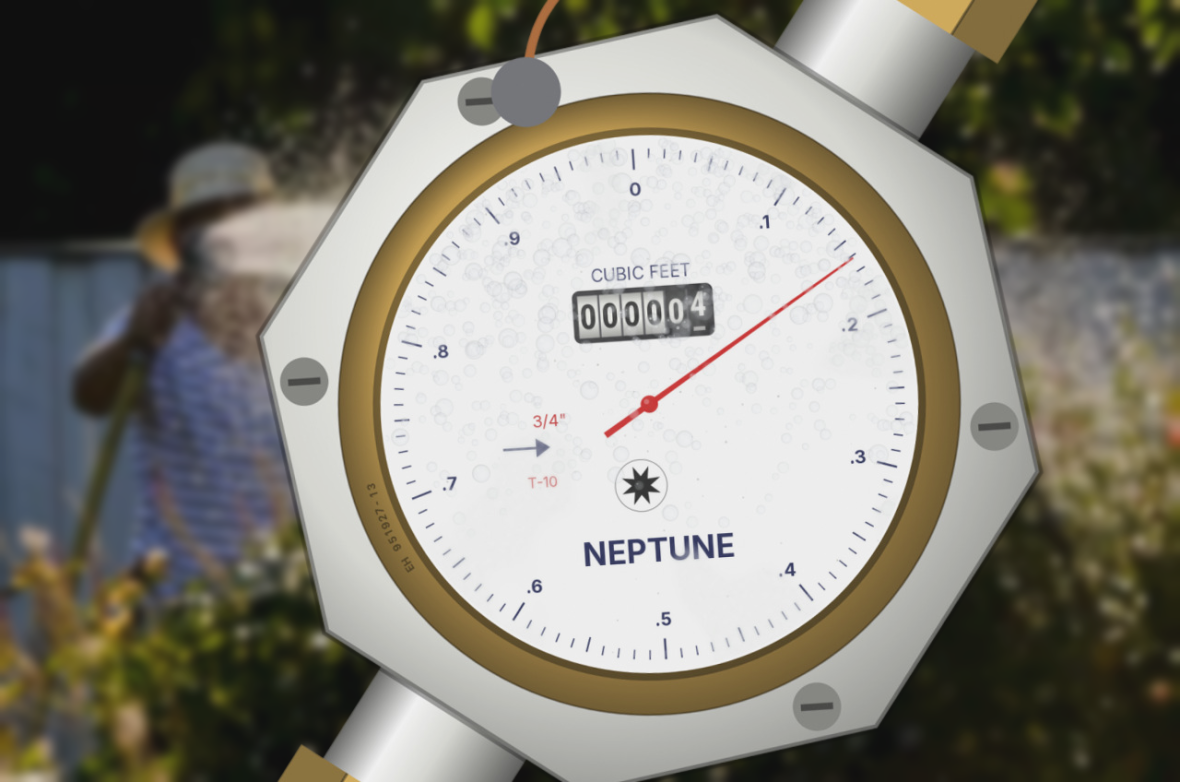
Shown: **4.16** ft³
